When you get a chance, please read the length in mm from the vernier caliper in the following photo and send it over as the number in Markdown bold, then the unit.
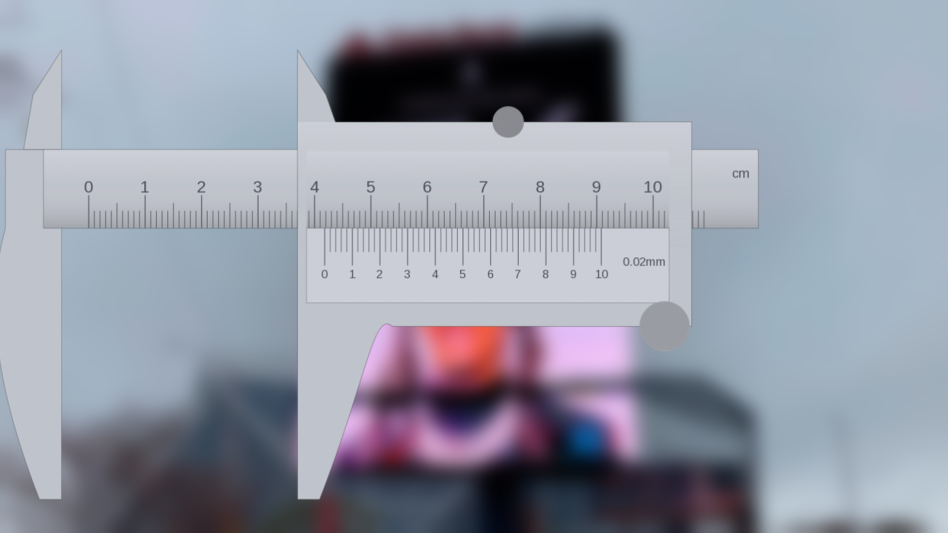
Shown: **41.8** mm
